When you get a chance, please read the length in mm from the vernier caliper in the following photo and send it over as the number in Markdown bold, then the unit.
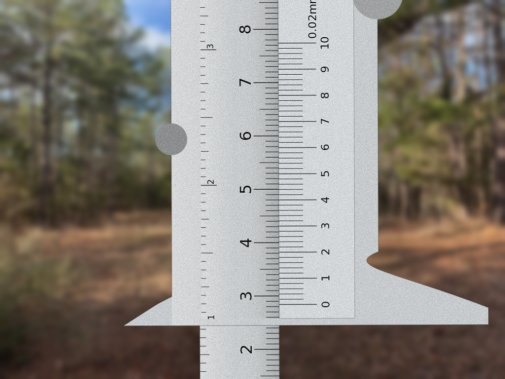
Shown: **28.4** mm
